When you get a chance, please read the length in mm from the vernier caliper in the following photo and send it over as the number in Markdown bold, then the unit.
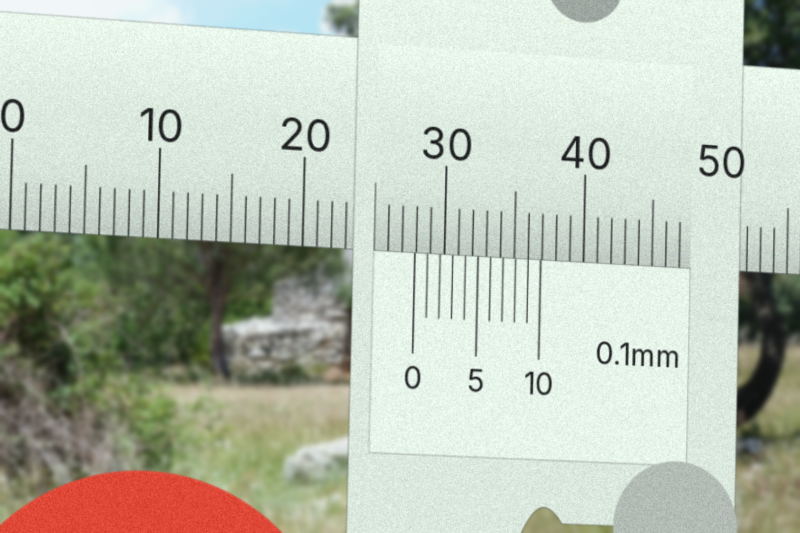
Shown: **27.9** mm
